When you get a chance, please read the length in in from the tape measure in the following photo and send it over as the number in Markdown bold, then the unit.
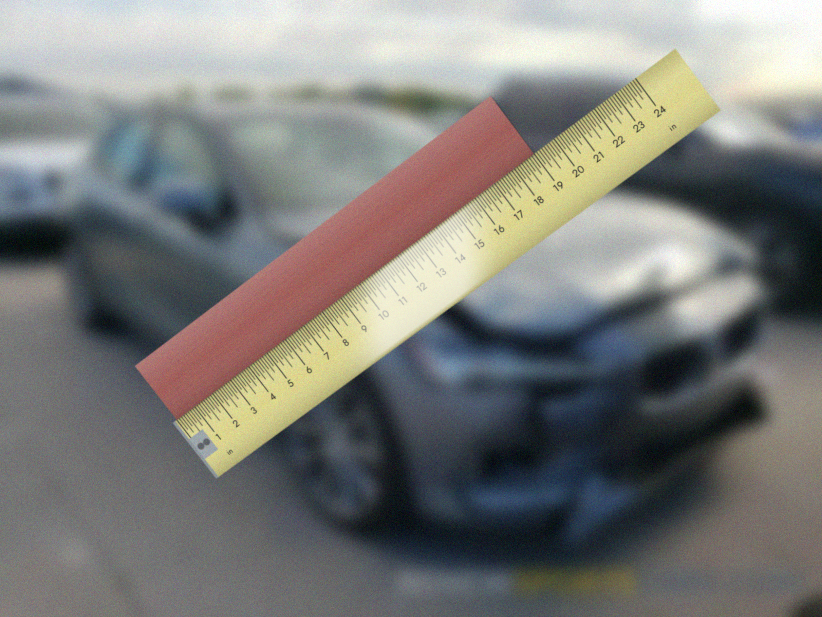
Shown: **19** in
